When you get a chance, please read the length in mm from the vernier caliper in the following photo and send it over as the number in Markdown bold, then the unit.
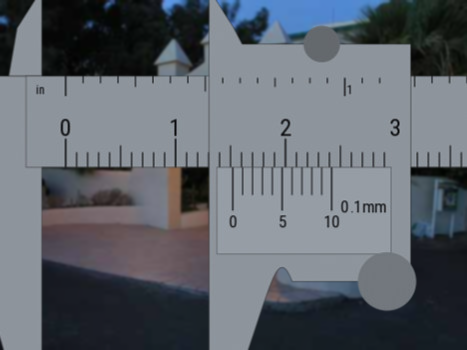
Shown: **15.2** mm
